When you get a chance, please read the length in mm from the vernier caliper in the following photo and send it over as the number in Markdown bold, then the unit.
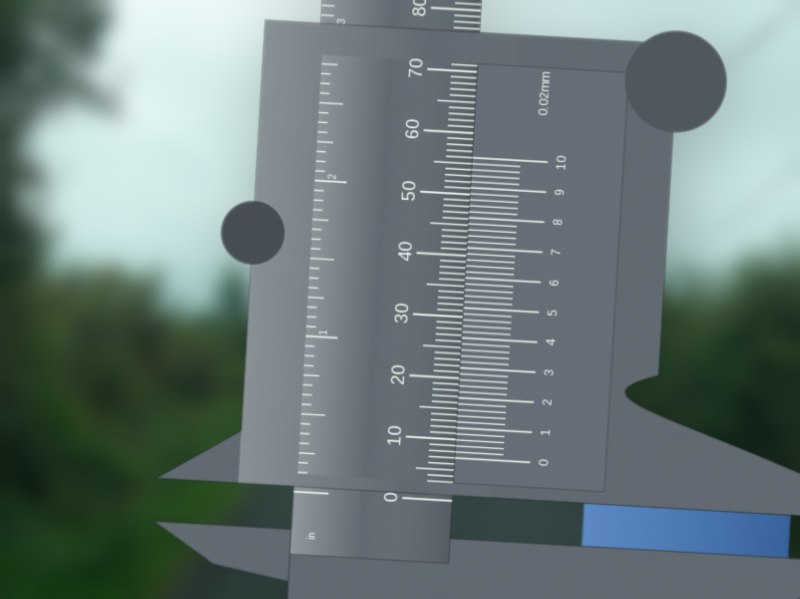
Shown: **7.0** mm
